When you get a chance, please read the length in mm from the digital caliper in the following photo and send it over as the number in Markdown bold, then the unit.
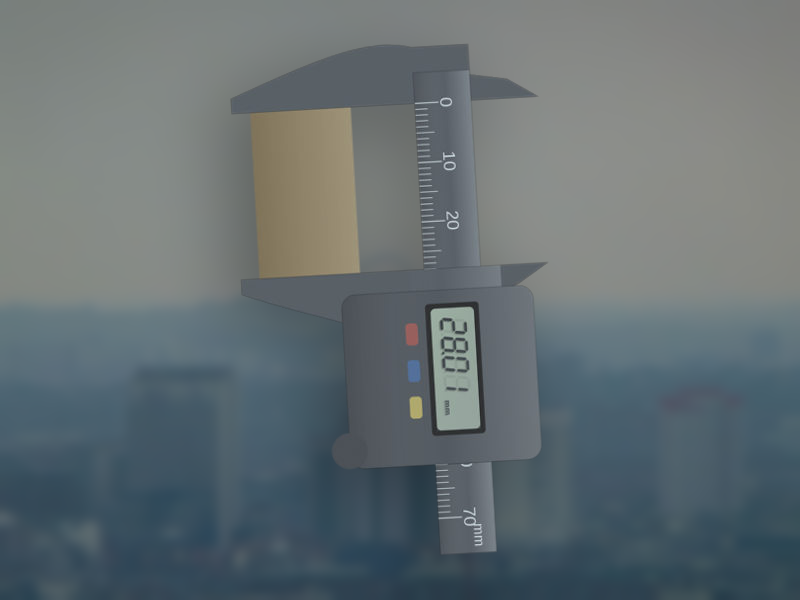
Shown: **28.01** mm
